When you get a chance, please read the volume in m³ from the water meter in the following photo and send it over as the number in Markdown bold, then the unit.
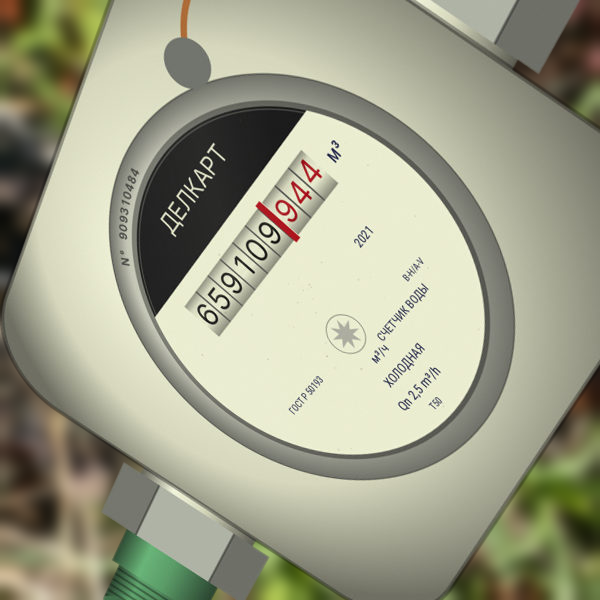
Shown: **659109.944** m³
